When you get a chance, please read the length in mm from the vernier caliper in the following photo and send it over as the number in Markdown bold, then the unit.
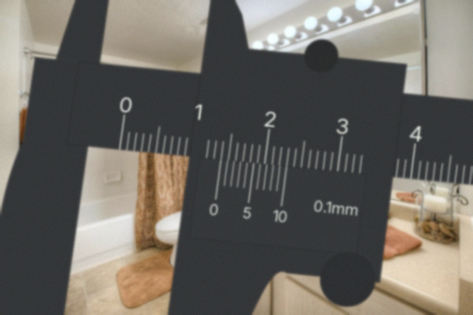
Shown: **14.0** mm
